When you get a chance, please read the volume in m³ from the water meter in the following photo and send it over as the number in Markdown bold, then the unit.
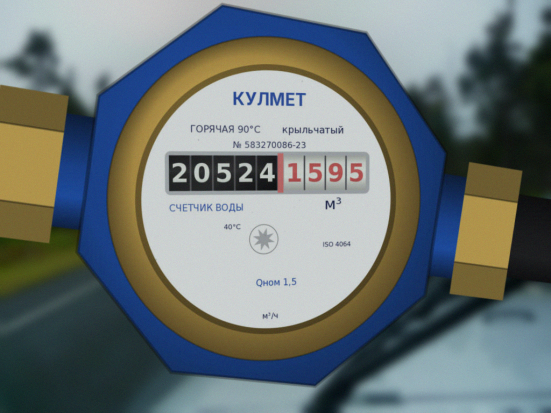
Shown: **20524.1595** m³
